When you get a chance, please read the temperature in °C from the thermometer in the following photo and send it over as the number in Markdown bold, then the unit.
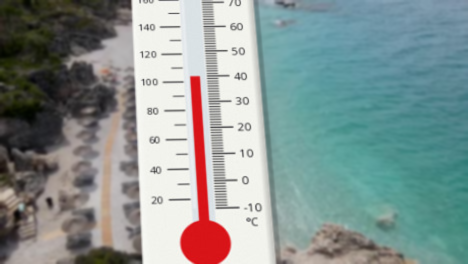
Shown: **40** °C
